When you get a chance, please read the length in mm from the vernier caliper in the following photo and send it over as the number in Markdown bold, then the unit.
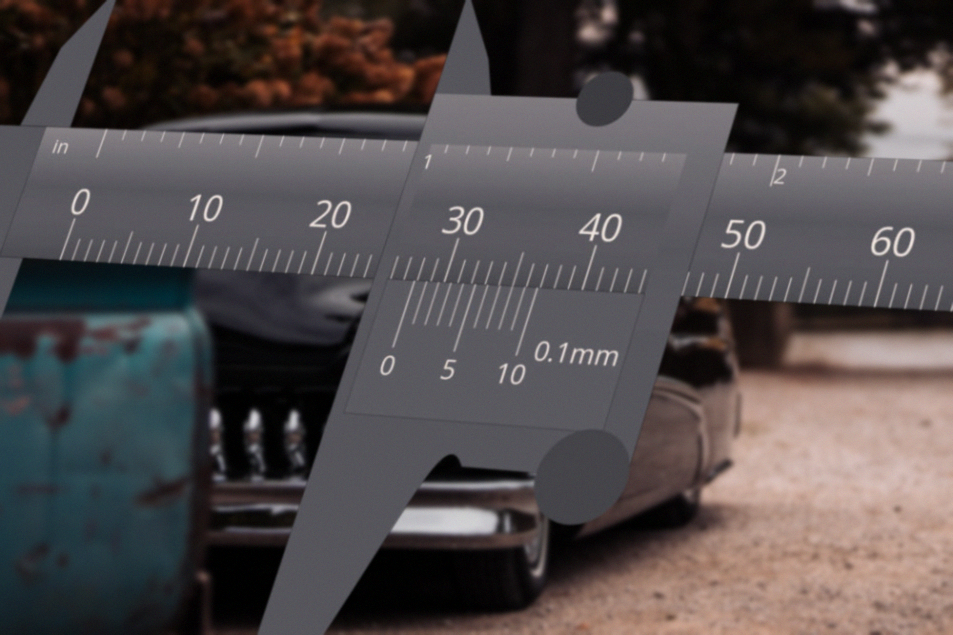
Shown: **27.8** mm
